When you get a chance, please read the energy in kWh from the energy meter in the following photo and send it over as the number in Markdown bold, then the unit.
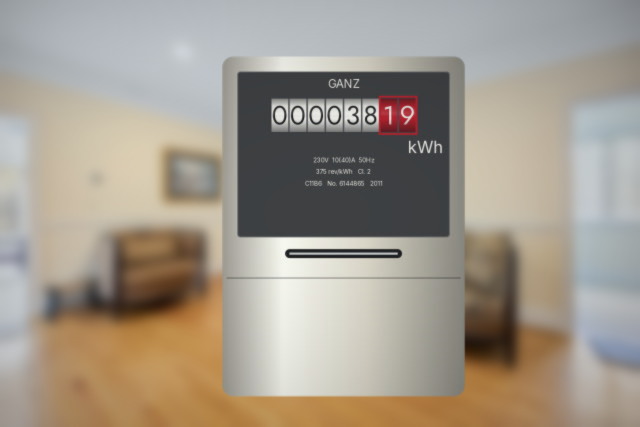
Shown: **38.19** kWh
